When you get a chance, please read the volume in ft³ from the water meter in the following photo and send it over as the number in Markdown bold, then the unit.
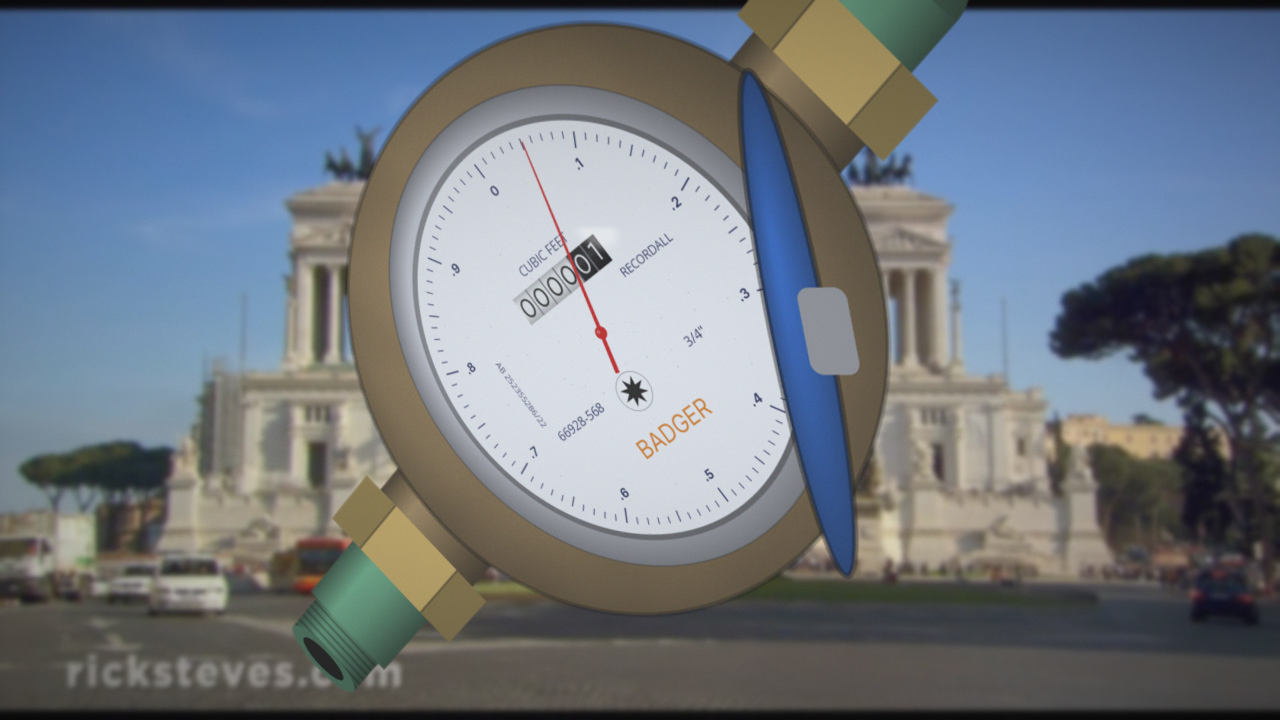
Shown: **1.05** ft³
